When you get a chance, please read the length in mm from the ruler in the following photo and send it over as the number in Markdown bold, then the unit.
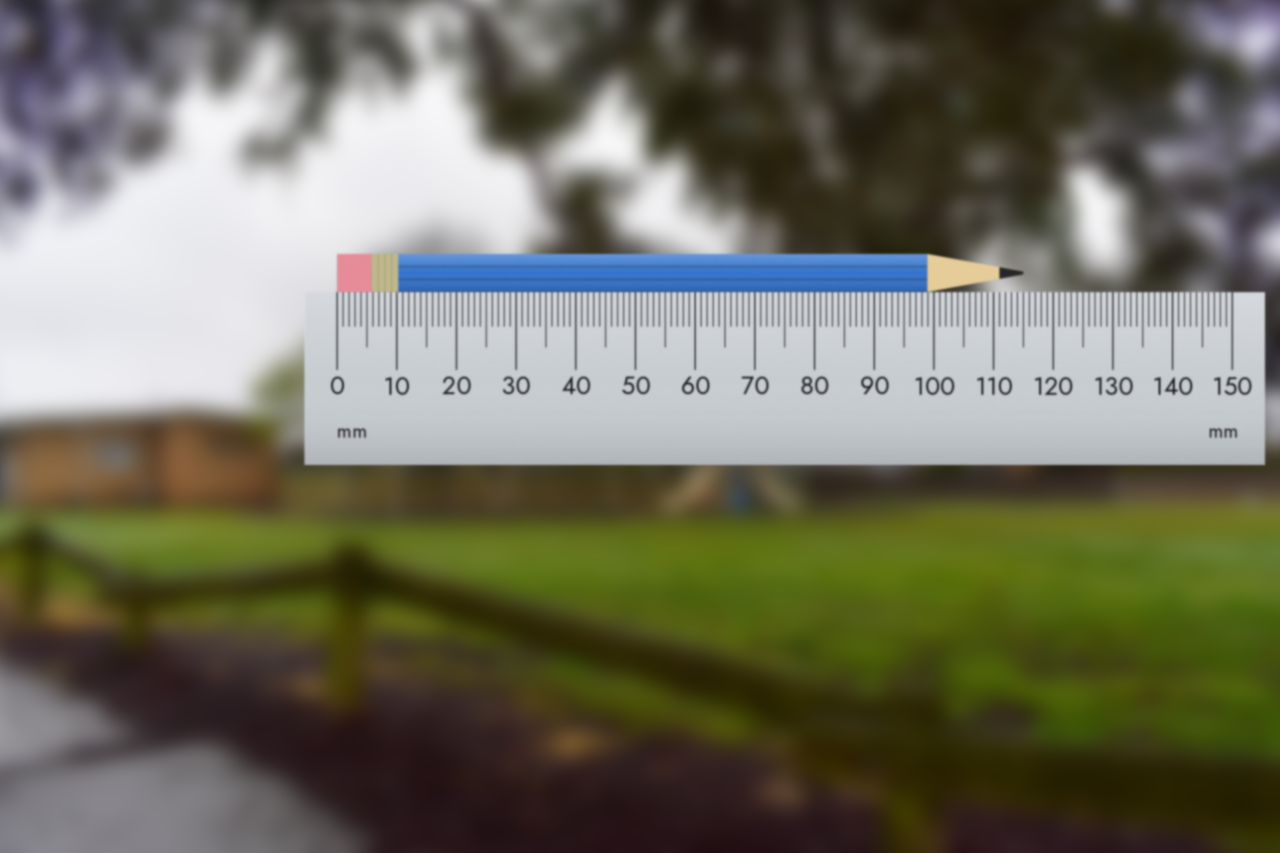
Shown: **115** mm
